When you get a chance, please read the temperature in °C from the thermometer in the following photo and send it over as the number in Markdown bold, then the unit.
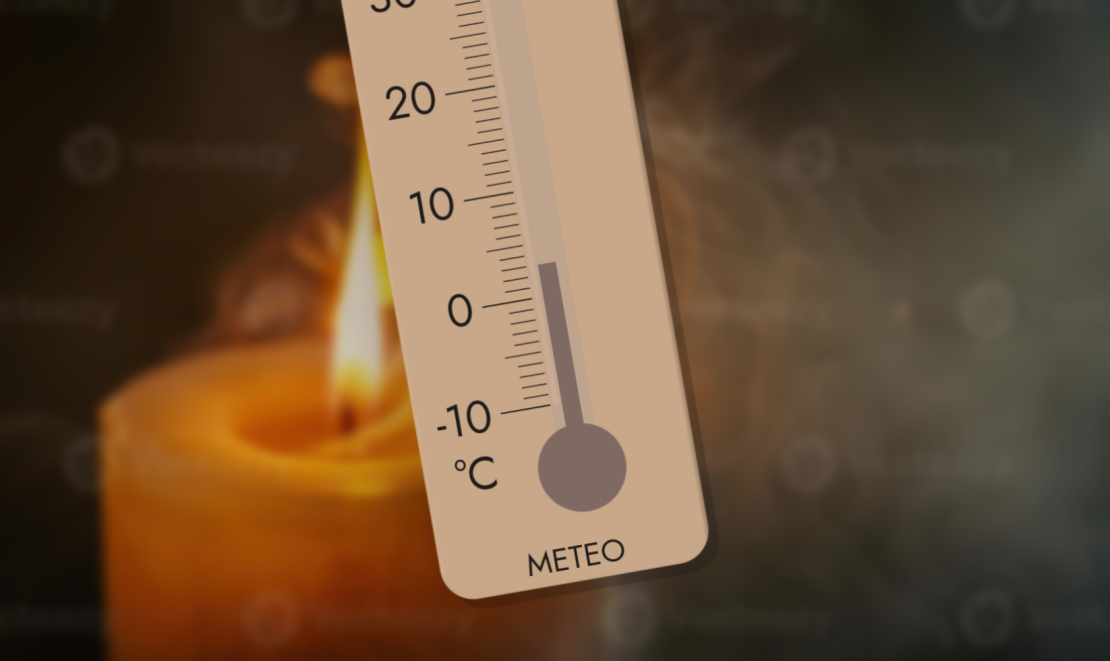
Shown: **3** °C
